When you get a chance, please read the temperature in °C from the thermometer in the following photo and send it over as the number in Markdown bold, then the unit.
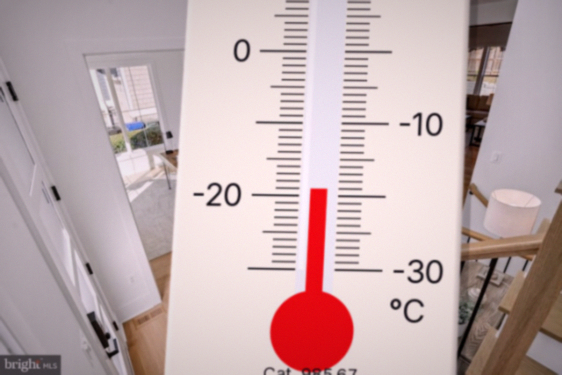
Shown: **-19** °C
